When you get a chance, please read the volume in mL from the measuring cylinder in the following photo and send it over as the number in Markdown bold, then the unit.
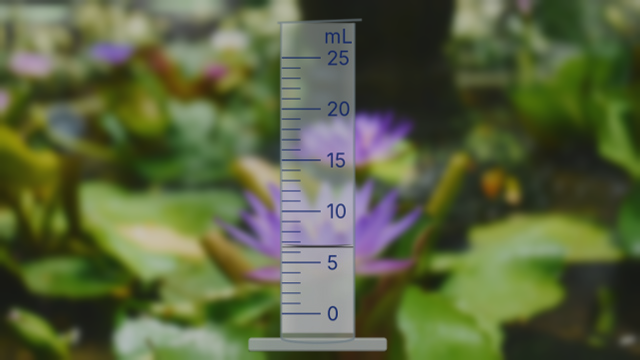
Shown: **6.5** mL
